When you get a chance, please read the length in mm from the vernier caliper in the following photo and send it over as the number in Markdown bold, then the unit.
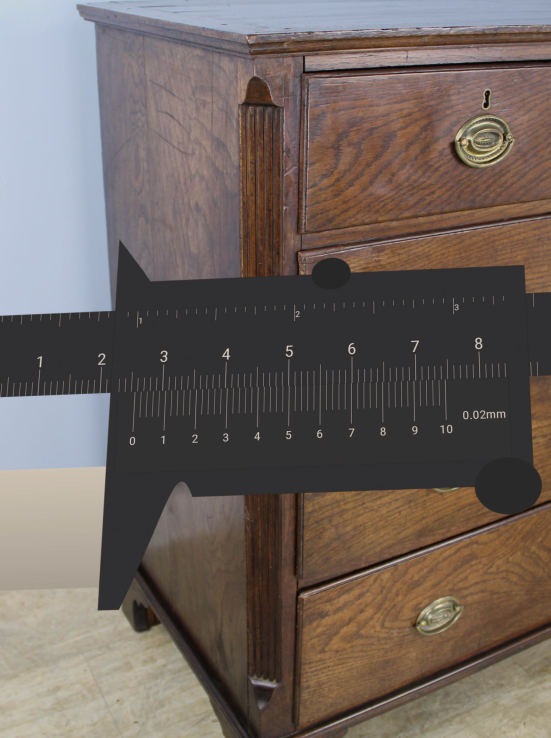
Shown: **25.6** mm
